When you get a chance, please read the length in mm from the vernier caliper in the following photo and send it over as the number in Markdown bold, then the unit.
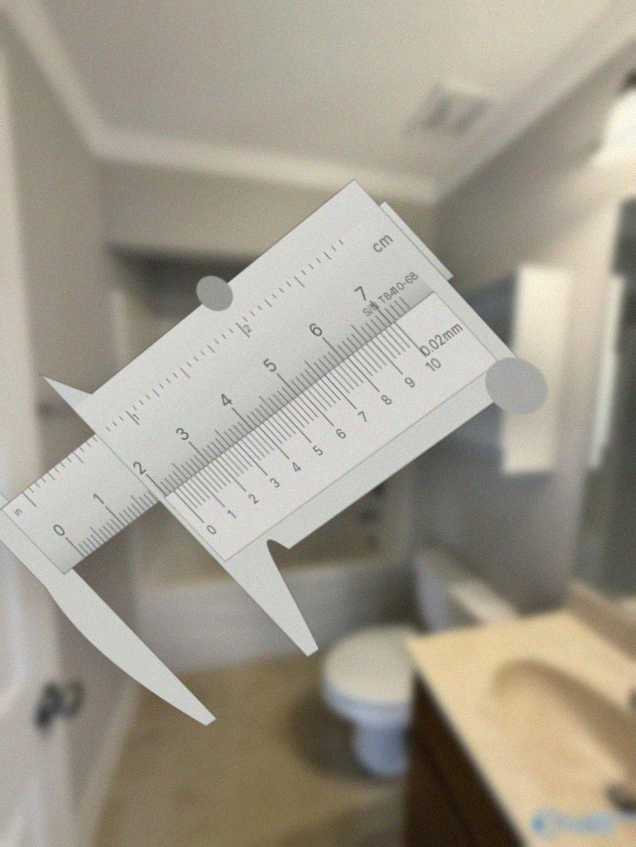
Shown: **21.6** mm
